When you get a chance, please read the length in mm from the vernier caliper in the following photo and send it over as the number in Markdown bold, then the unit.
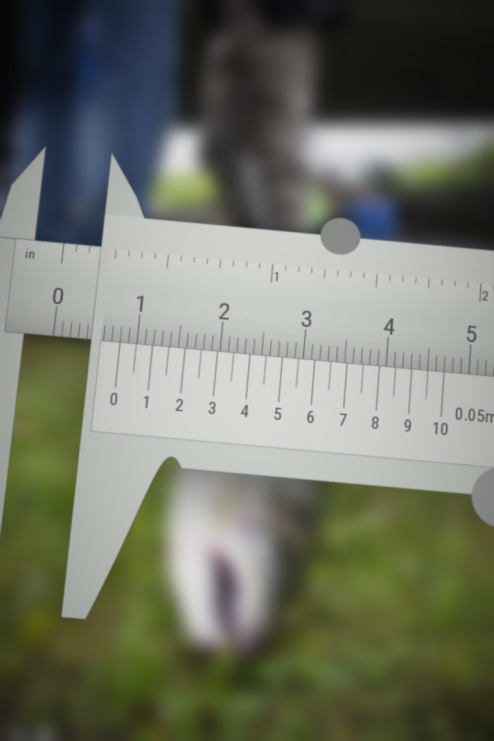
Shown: **8.0** mm
